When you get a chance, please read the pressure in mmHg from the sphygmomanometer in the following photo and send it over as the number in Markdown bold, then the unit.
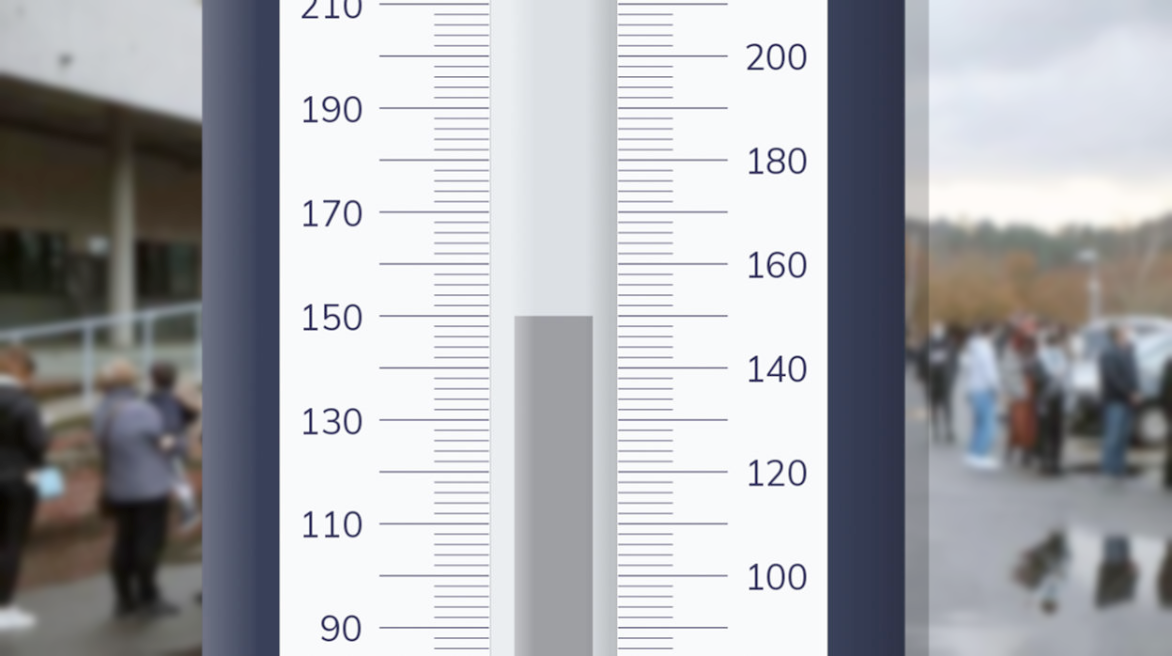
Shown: **150** mmHg
